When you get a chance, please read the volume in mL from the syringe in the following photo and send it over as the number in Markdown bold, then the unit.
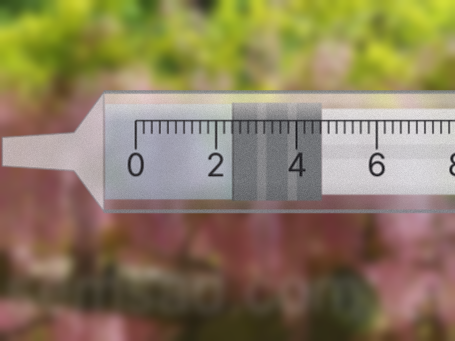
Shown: **2.4** mL
